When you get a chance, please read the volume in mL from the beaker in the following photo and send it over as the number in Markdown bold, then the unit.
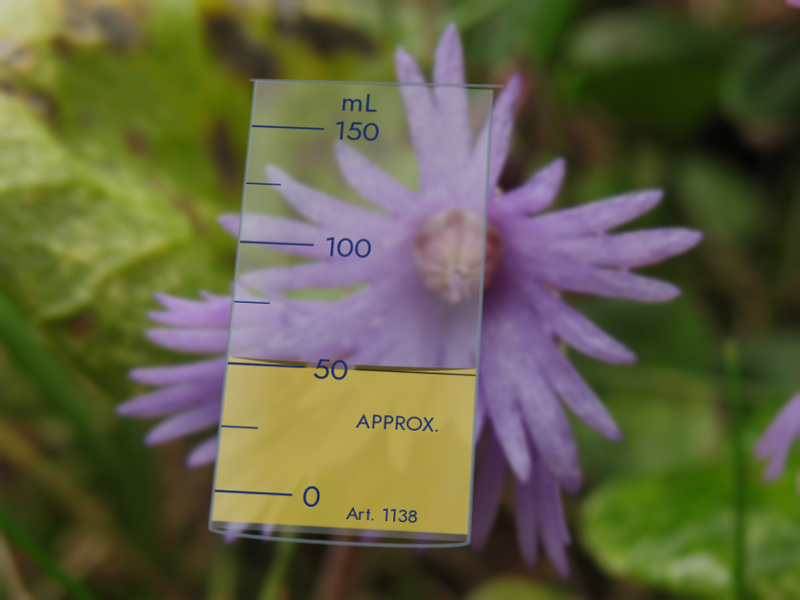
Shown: **50** mL
